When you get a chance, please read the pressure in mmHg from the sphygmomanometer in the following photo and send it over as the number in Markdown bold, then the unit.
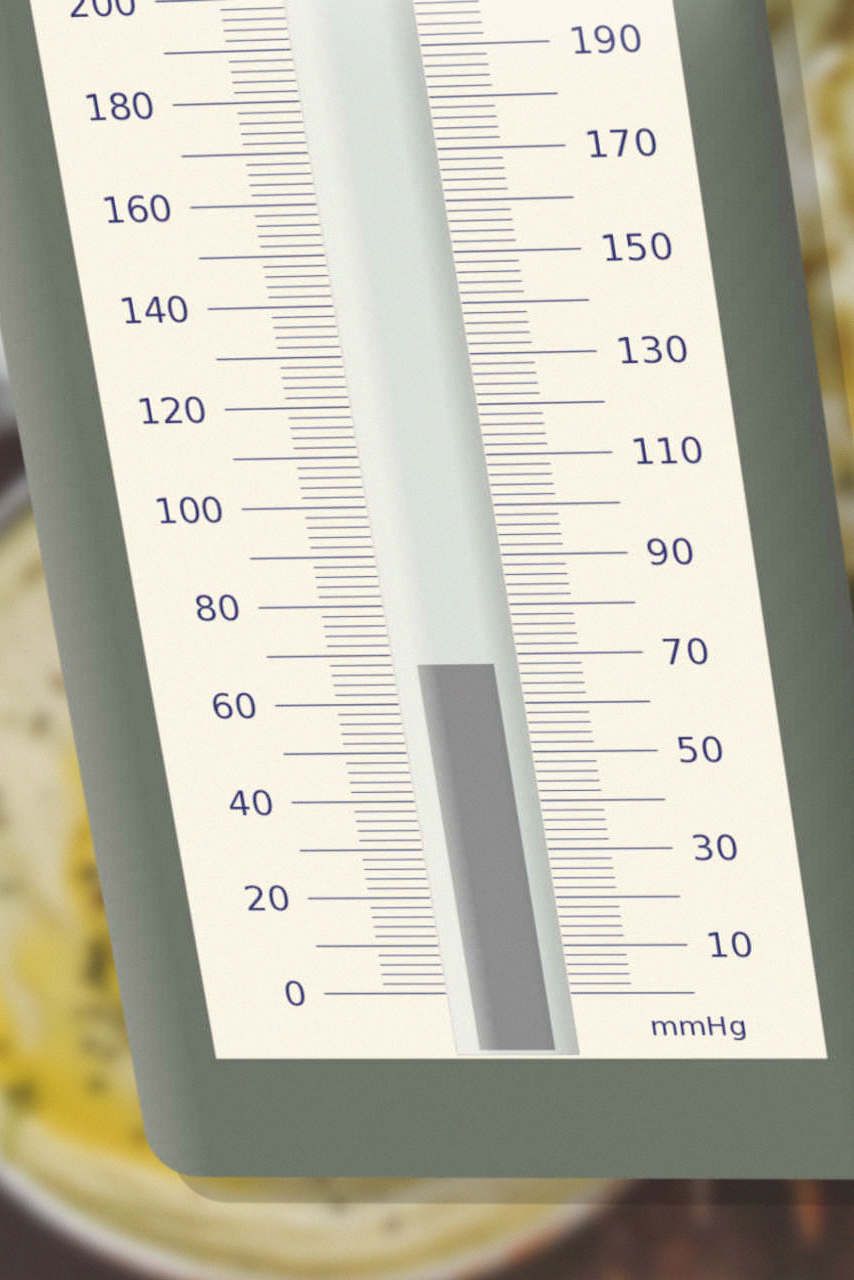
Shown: **68** mmHg
